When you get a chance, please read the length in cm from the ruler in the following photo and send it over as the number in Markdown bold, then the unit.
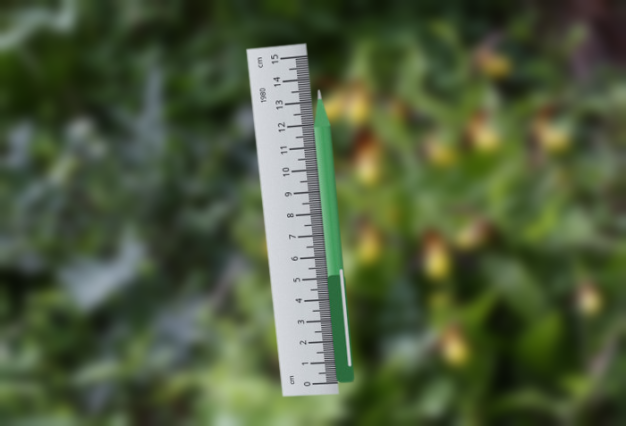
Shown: **13.5** cm
